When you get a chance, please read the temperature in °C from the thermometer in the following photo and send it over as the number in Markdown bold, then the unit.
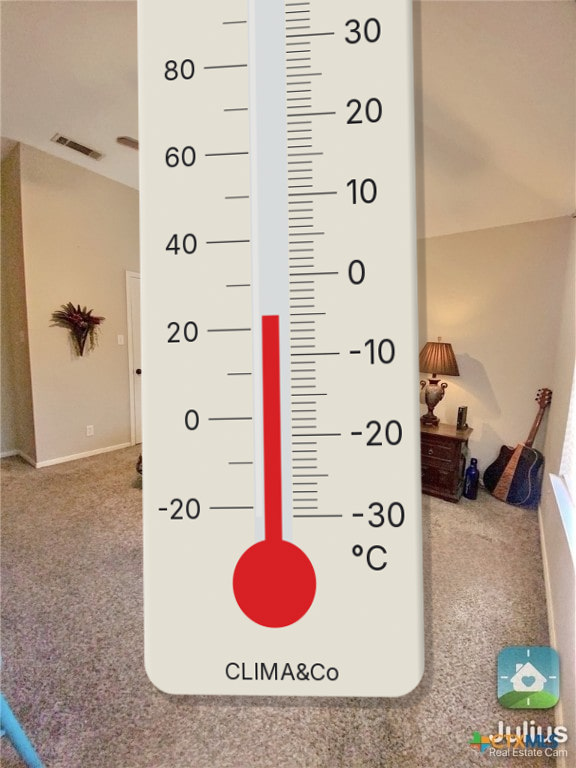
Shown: **-5** °C
